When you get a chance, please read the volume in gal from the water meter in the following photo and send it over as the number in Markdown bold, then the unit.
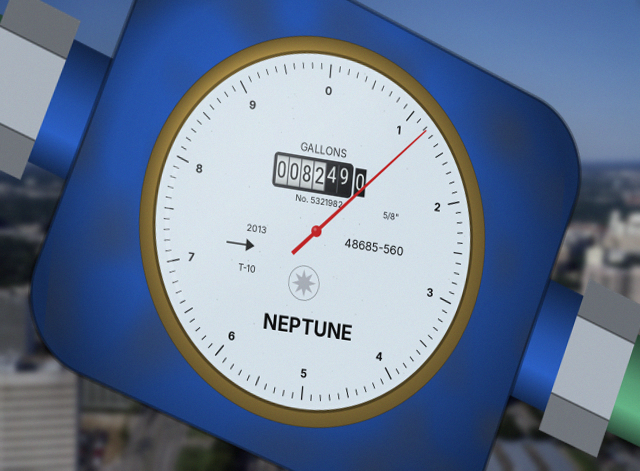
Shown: **82491.2** gal
